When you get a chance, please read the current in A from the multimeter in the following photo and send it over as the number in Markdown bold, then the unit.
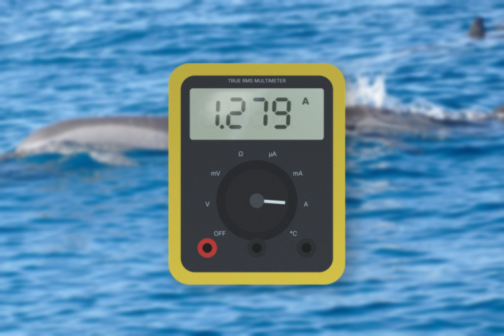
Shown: **1.279** A
